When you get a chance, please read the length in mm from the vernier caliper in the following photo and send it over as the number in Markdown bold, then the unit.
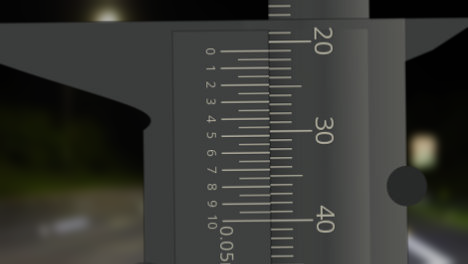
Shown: **21.0** mm
